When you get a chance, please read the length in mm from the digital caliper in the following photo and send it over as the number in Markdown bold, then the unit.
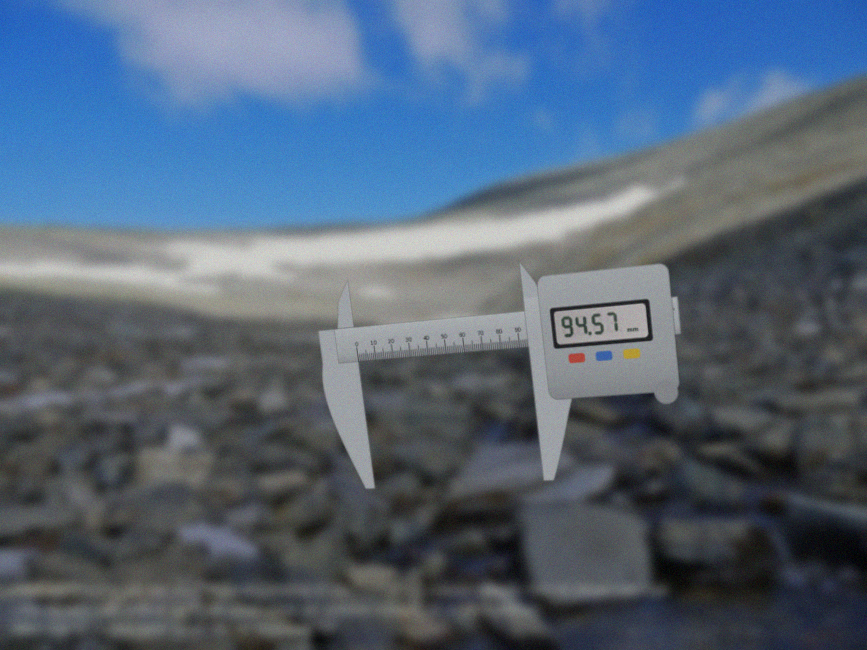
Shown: **94.57** mm
